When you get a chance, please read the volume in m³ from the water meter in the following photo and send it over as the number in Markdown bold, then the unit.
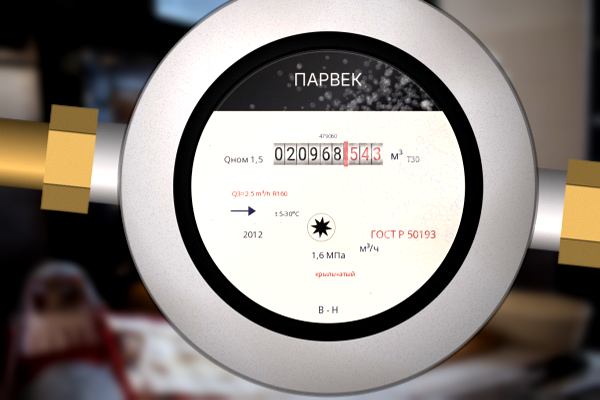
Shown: **20968.543** m³
